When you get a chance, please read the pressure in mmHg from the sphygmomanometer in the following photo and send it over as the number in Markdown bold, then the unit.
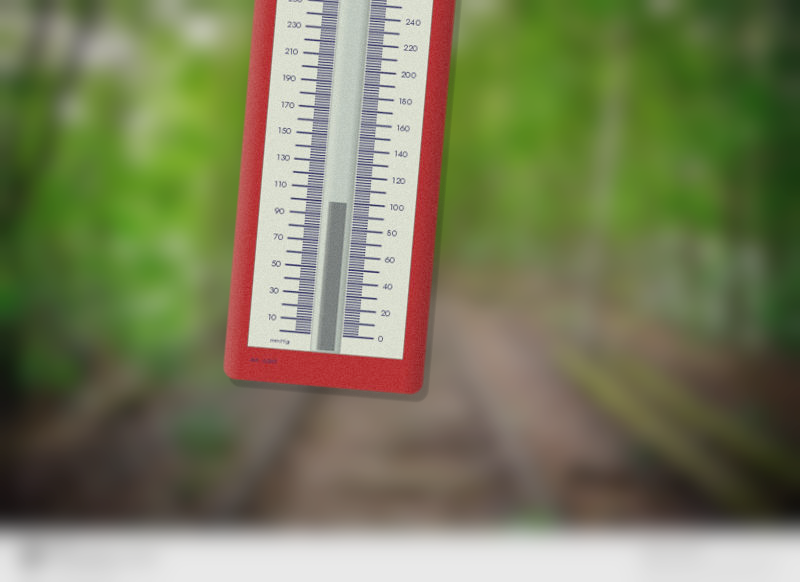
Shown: **100** mmHg
